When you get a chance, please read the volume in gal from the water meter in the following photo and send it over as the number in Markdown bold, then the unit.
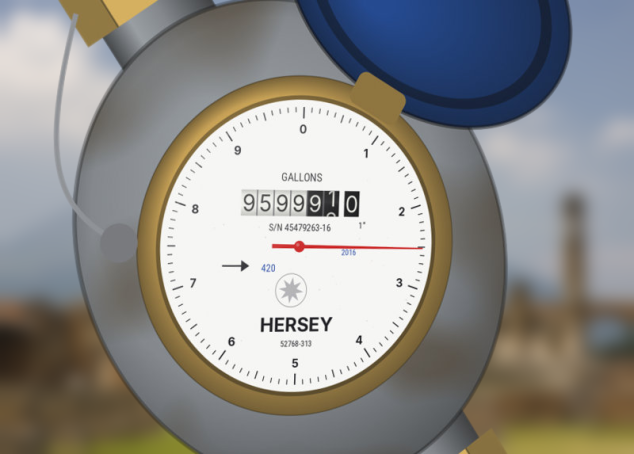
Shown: **9599912.5** gal
